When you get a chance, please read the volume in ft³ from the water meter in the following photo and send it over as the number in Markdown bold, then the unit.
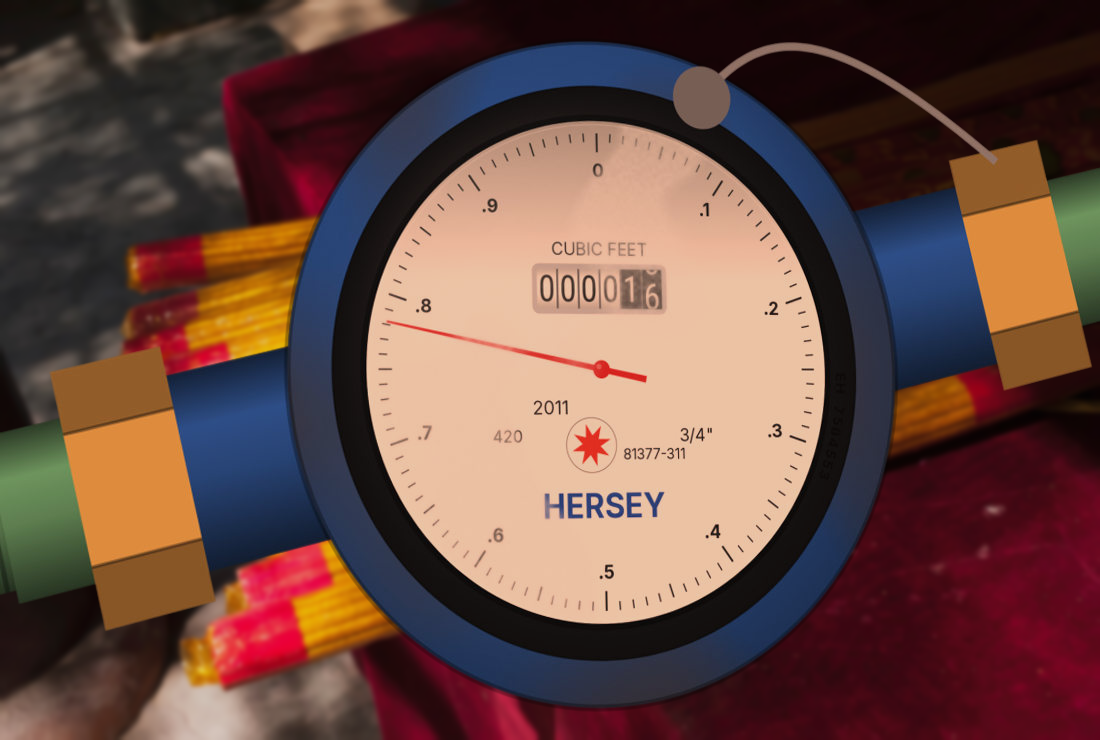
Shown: **15.78** ft³
